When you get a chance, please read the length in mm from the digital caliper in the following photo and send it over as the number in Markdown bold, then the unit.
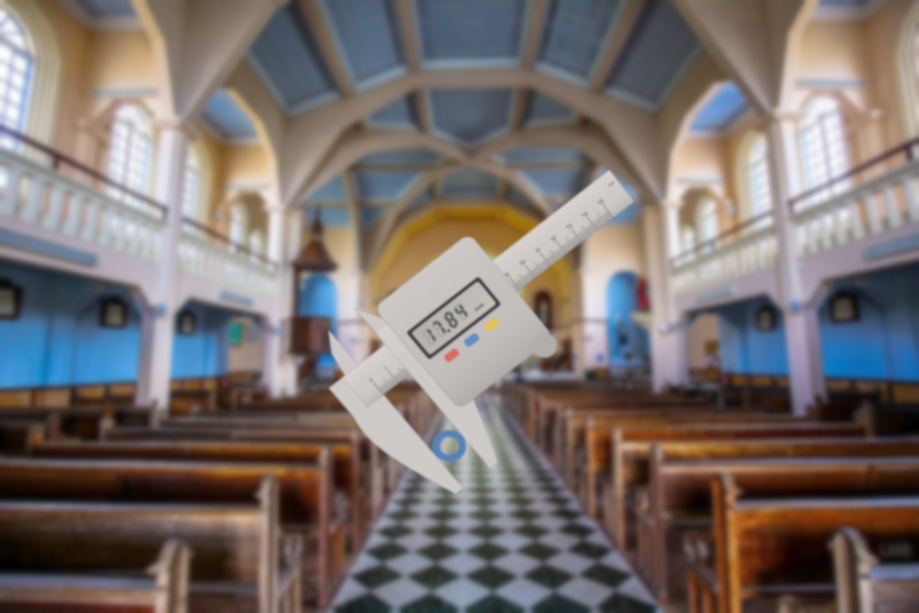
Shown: **17.84** mm
